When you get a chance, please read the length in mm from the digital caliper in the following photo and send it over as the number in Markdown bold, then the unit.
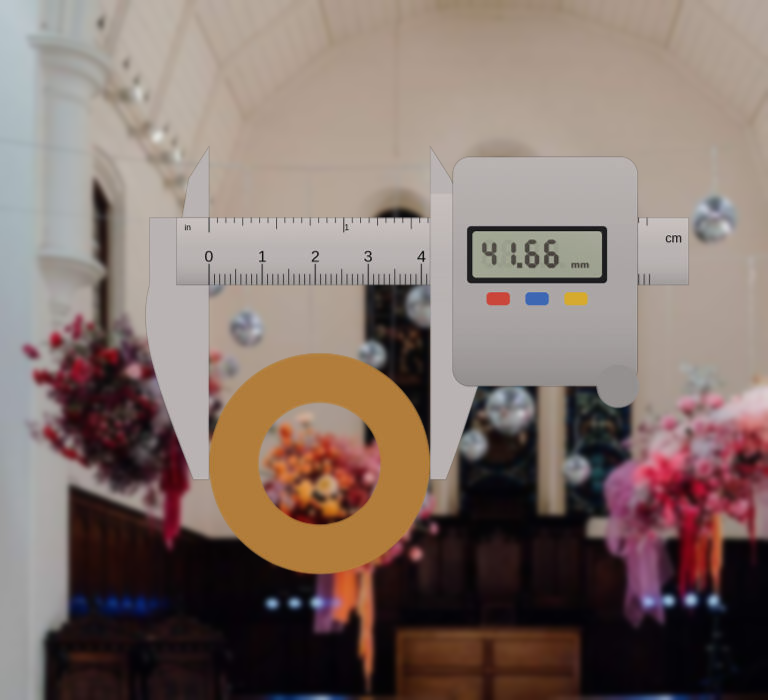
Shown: **41.66** mm
